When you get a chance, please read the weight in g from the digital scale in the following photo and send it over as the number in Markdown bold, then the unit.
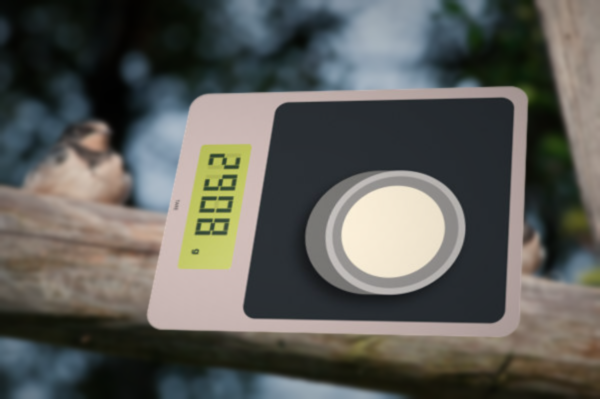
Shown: **2908** g
